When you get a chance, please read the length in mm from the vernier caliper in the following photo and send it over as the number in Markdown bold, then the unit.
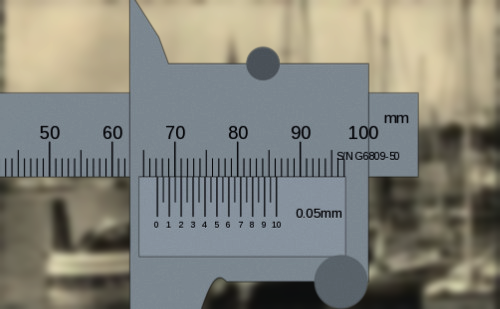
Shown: **67.2** mm
